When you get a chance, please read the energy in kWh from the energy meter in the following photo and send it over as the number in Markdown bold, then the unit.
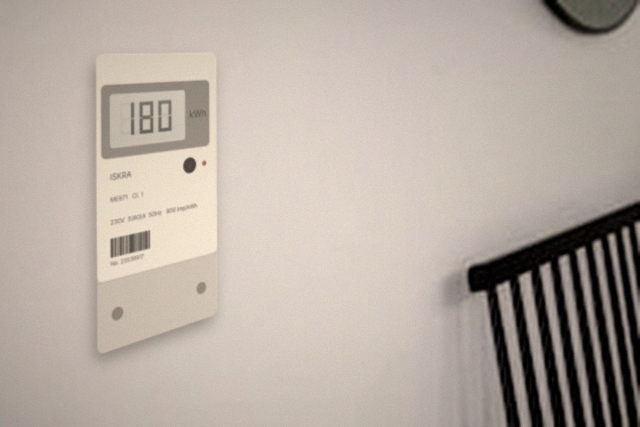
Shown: **180** kWh
